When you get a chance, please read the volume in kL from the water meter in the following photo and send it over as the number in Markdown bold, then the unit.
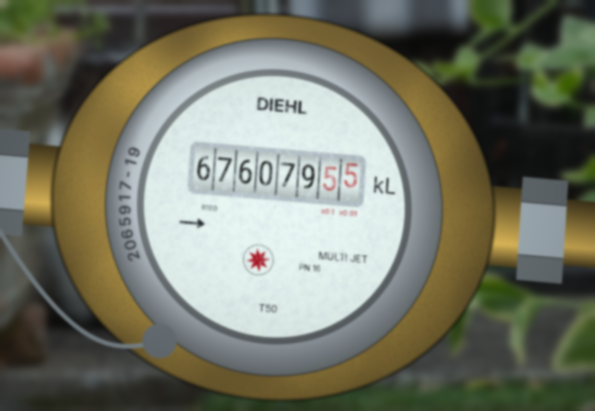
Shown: **676079.55** kL
